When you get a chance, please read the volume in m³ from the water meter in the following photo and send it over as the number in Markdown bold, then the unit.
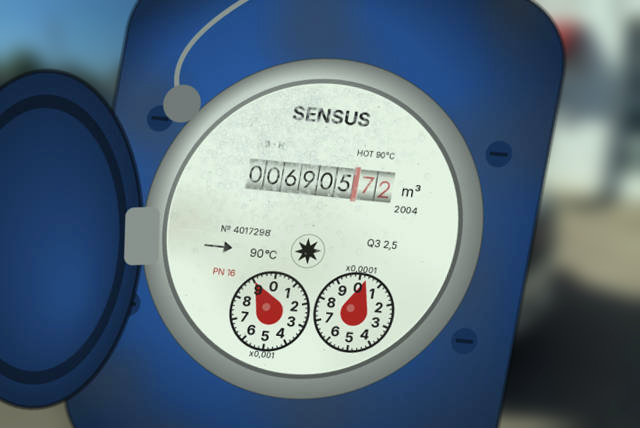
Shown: **6905.7190** m³
